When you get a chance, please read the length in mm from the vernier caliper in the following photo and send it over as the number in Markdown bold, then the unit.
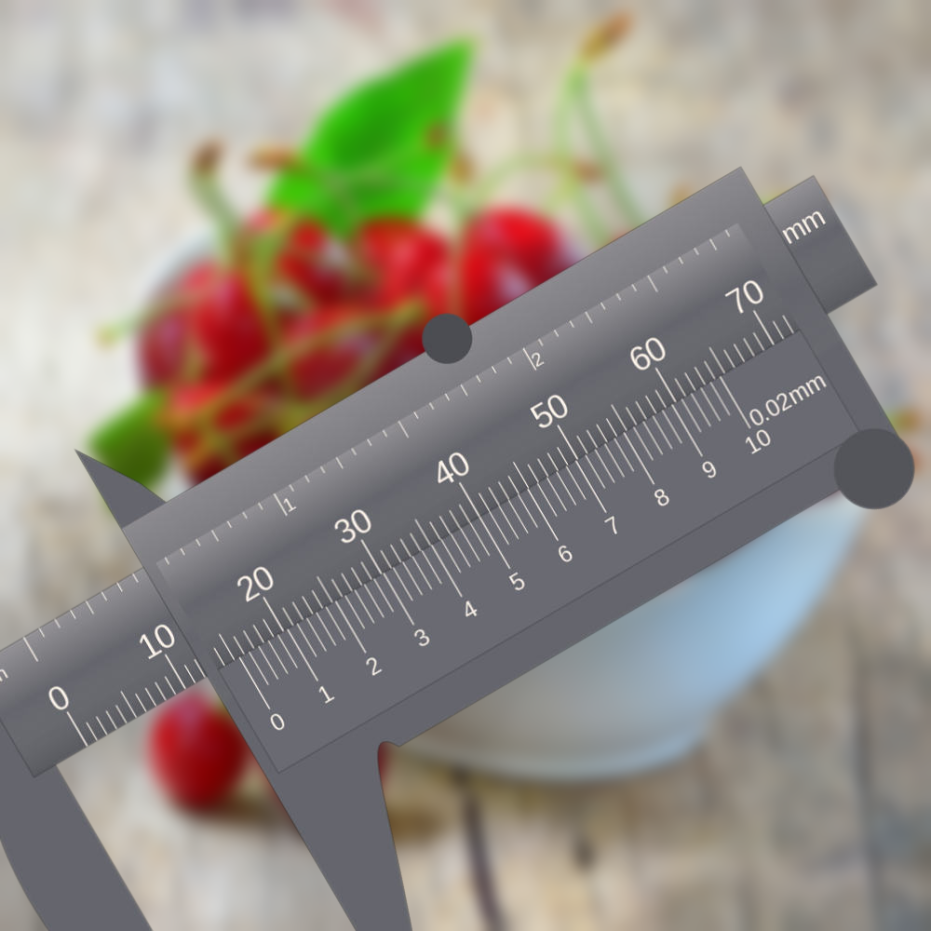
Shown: **15.5** mm
